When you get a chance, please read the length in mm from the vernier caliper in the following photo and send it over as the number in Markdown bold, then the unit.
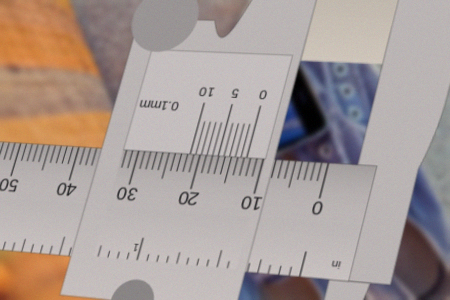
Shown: **12.6** mm
